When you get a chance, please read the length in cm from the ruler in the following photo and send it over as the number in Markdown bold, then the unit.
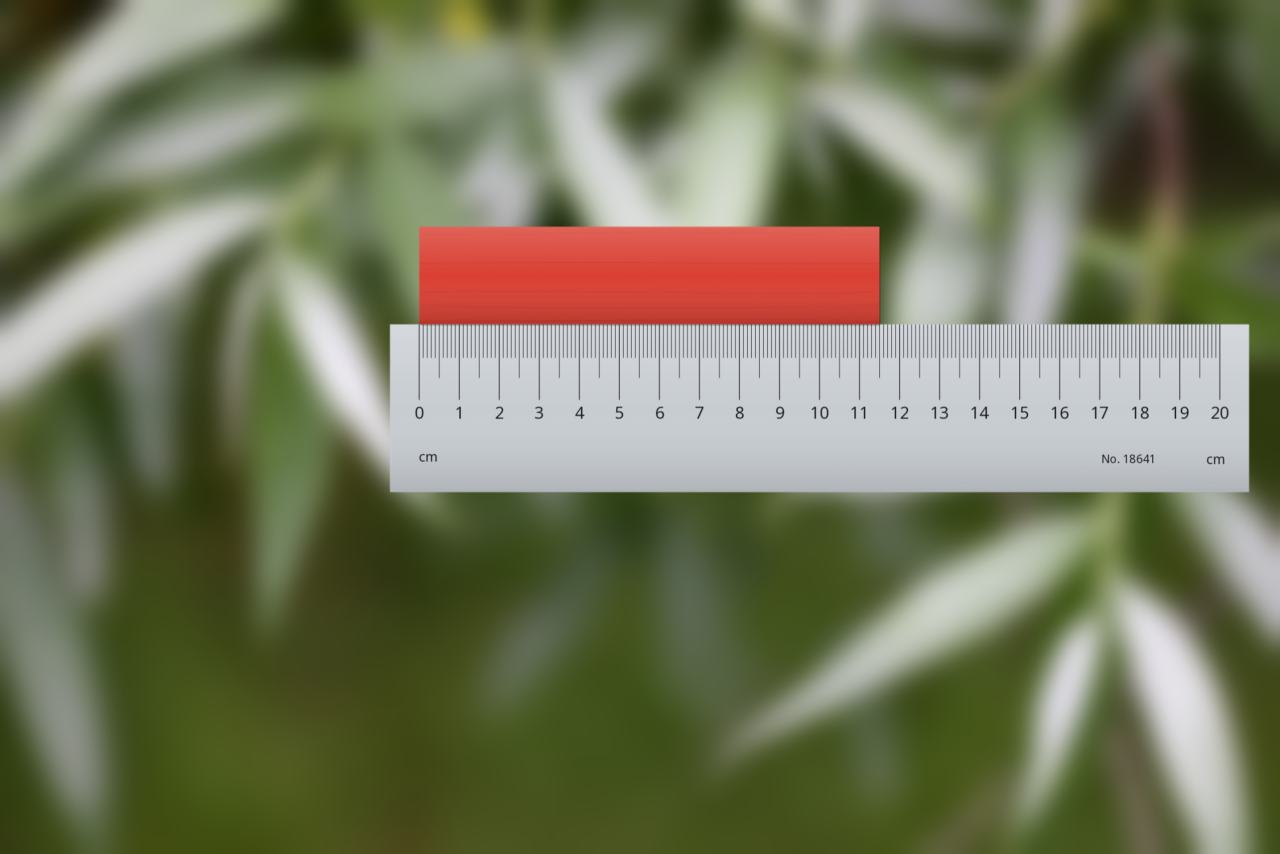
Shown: **11.5** cm
